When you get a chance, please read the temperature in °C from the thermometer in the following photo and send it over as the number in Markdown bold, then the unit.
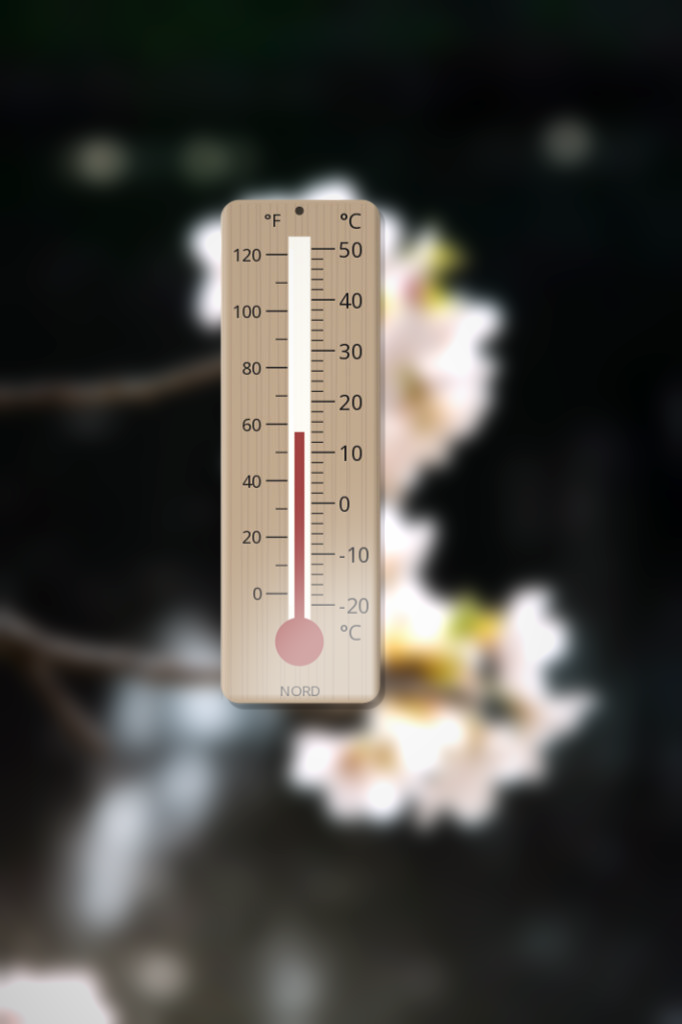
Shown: **14** °C
